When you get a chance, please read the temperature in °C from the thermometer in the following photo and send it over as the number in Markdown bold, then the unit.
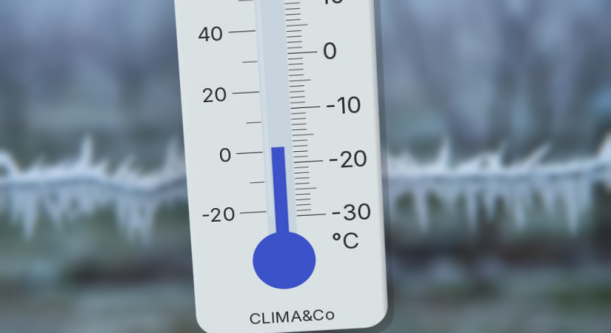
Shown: **-17** °C
